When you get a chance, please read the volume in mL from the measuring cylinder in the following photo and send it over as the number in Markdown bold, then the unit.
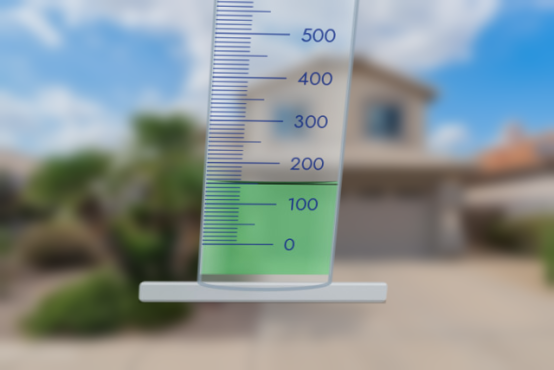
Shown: **150** mL
